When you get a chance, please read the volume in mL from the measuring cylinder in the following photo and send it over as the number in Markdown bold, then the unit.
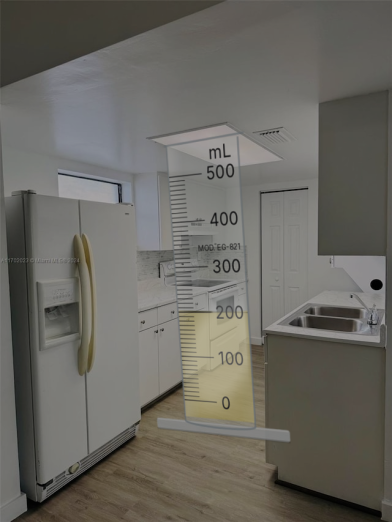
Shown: **200** mL
